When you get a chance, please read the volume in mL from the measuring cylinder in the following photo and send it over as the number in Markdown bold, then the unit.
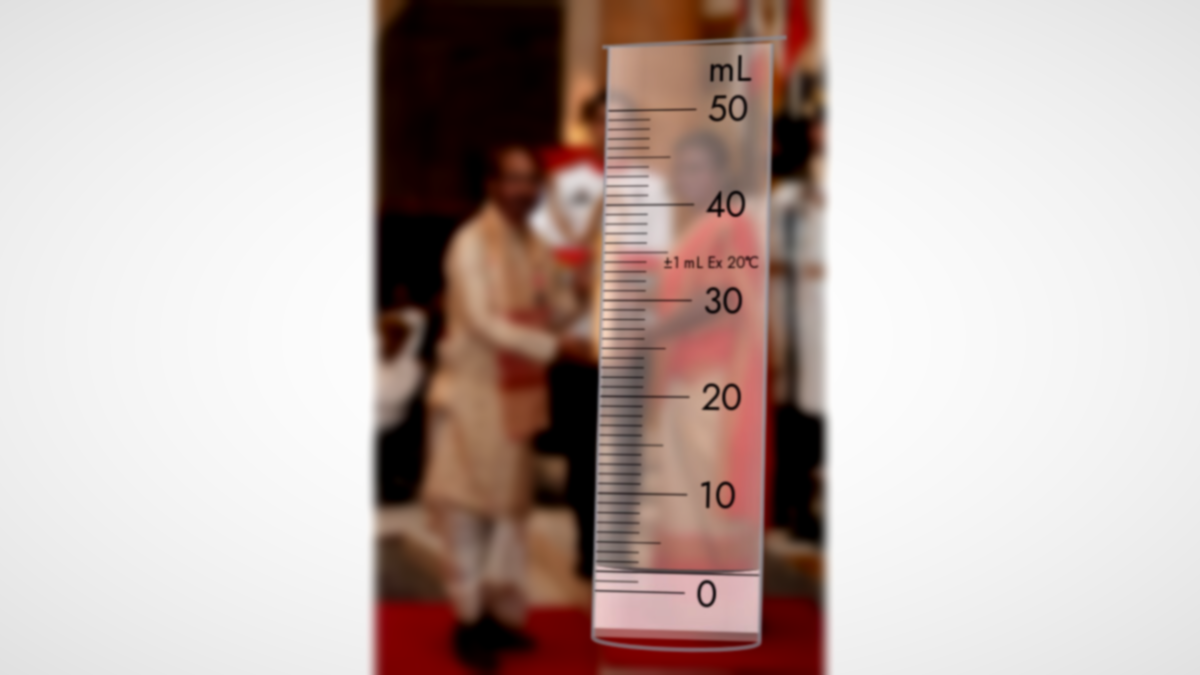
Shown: **2** mL
